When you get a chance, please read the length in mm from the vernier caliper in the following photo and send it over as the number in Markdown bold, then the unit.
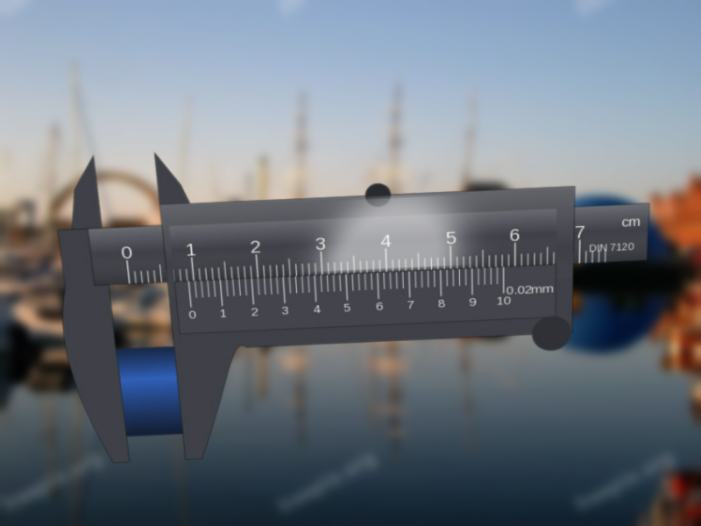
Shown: **9.2** mm
